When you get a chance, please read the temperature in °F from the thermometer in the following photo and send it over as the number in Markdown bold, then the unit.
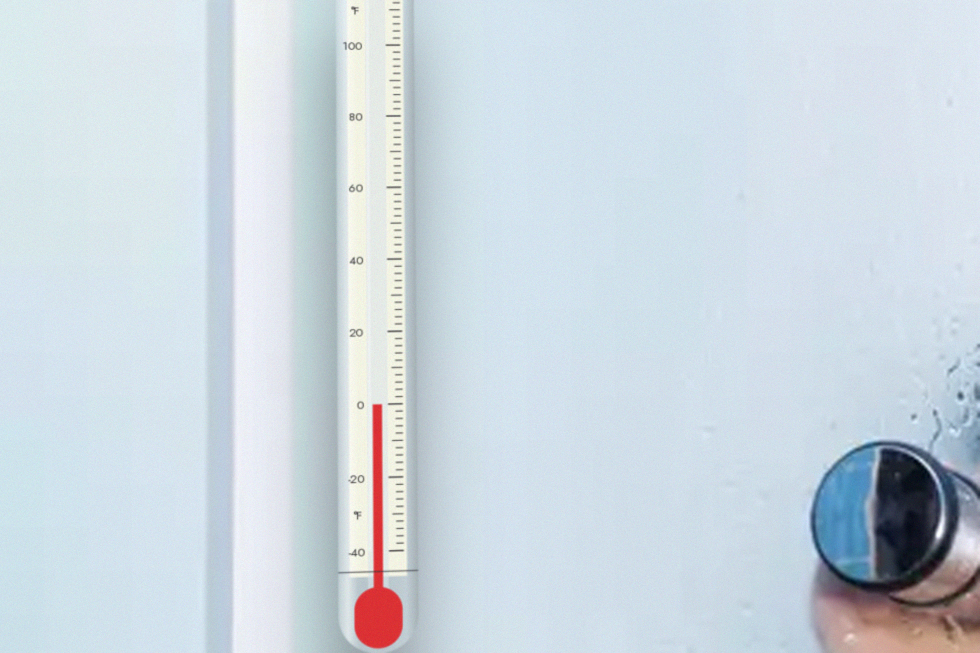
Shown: **0** °F
